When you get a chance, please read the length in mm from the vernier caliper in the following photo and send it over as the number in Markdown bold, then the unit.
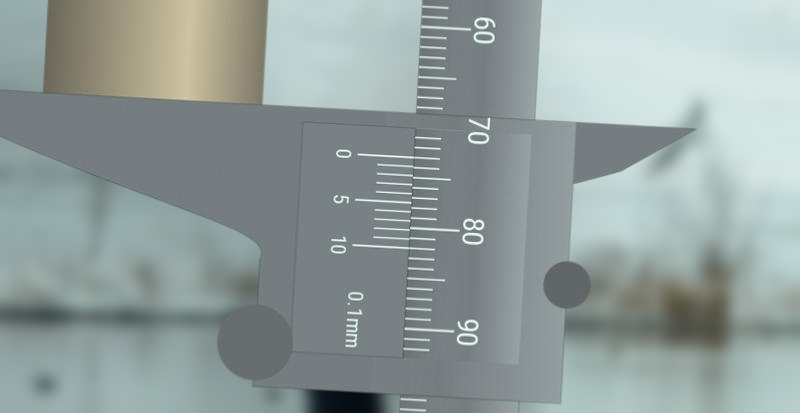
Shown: **73.0** mm
